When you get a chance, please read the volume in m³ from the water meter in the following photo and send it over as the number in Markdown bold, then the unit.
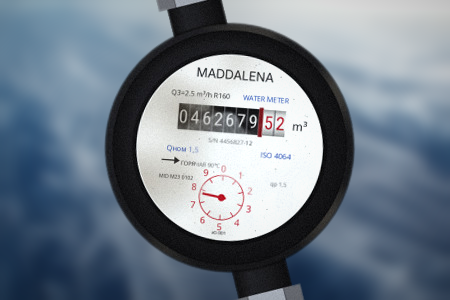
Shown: **462679.527** m³
